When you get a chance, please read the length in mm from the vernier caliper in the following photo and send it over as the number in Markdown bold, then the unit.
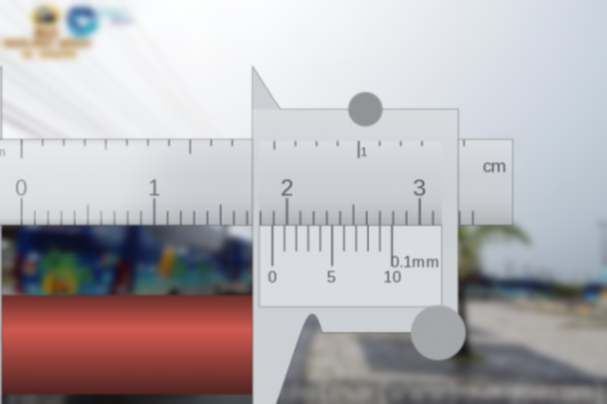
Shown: **18.9** mm
